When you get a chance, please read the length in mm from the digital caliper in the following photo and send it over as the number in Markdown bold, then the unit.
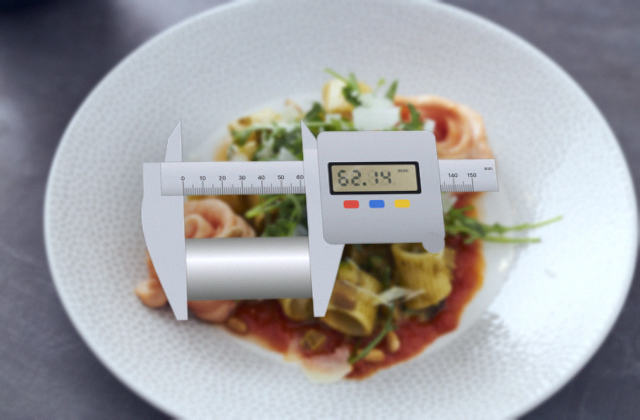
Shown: **62.14** mm
